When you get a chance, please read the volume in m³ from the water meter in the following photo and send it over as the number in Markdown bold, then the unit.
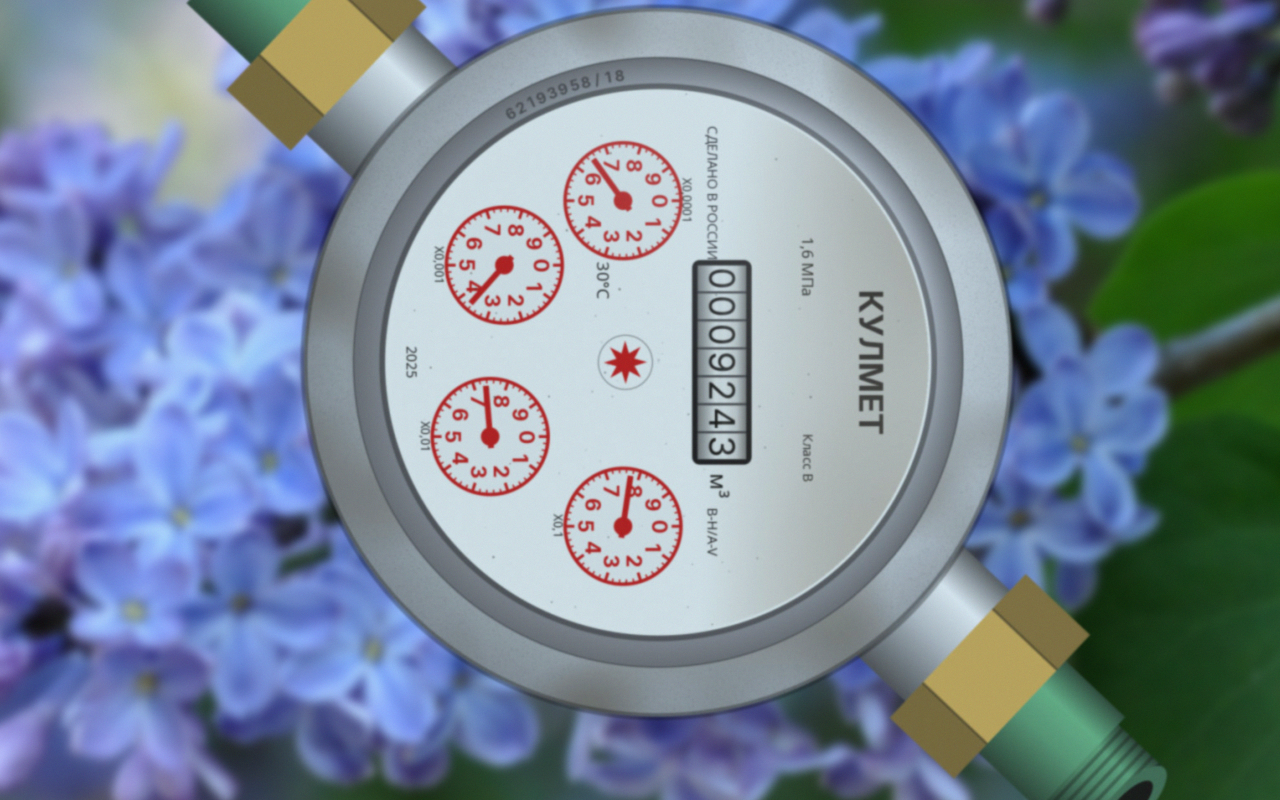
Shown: **9243.7736** m³
